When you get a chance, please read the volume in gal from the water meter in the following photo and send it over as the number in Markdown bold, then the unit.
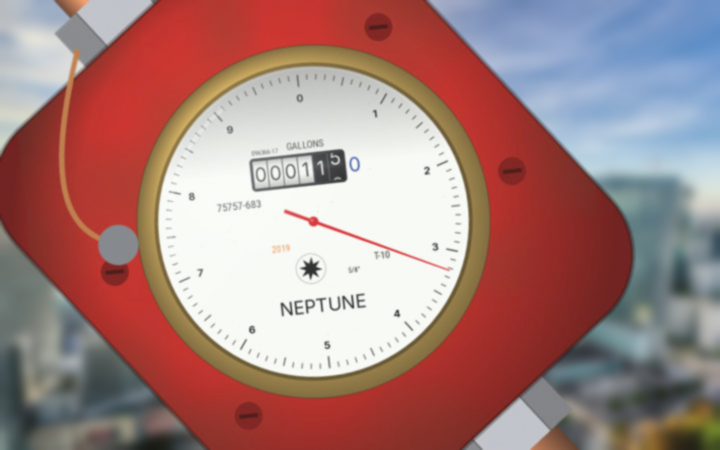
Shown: **1153.2** gal
